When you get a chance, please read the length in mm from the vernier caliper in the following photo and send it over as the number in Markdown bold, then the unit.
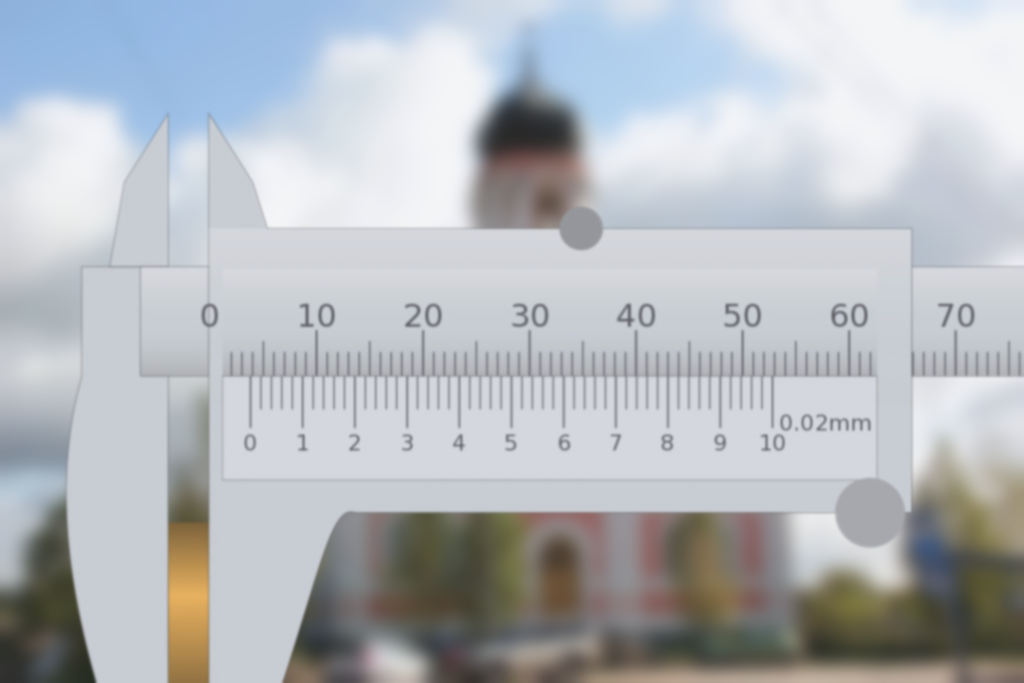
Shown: **3.8** mm
